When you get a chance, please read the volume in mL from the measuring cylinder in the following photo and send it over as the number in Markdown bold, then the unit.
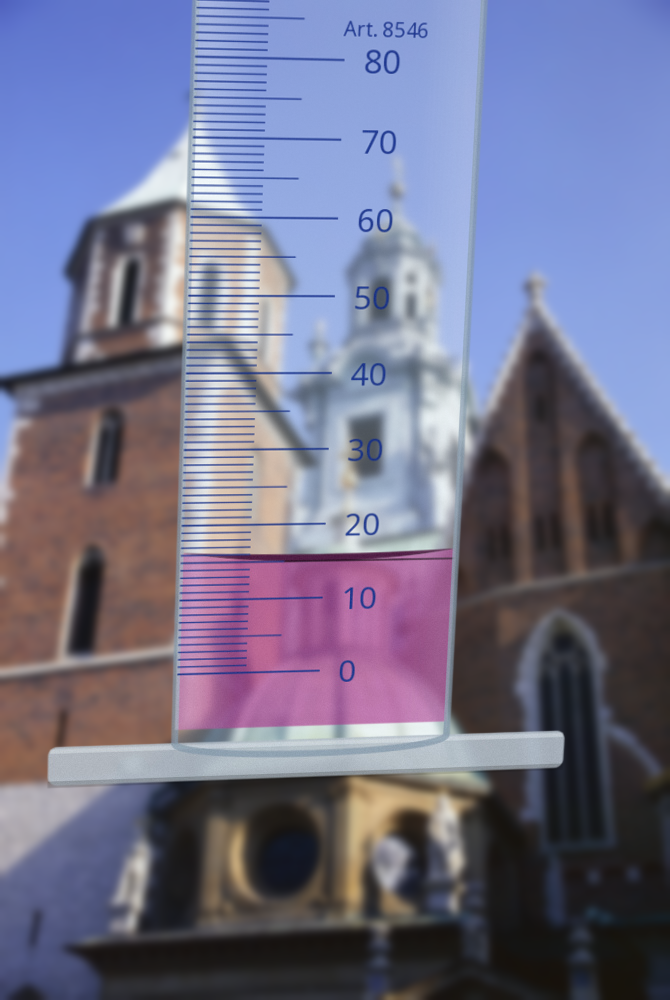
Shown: **15** mL
